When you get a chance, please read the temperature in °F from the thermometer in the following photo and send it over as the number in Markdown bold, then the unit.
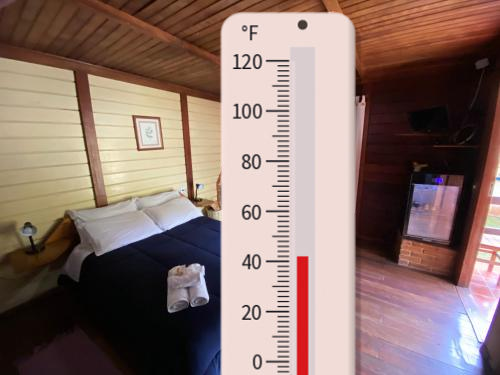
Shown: **42** °F
